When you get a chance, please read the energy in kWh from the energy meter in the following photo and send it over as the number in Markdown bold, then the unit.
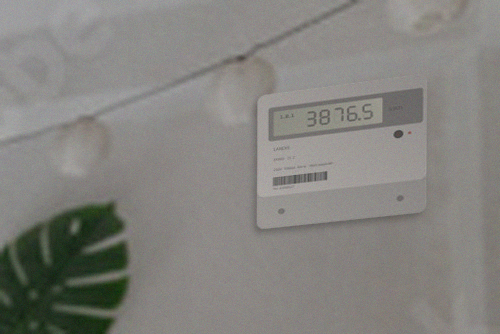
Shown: **3876.5** kWh
